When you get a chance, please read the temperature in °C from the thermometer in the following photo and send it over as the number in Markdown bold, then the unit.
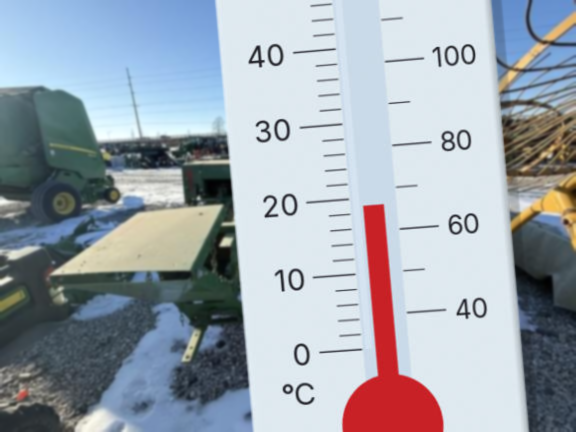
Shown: **19** °C
